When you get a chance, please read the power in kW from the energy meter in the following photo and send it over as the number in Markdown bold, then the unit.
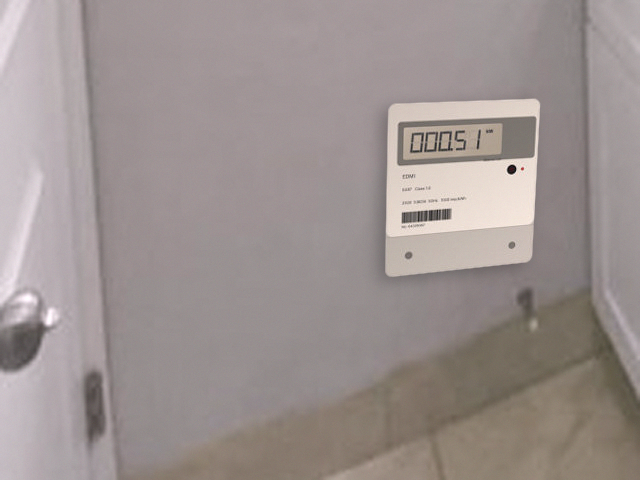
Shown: **0.51** kW
